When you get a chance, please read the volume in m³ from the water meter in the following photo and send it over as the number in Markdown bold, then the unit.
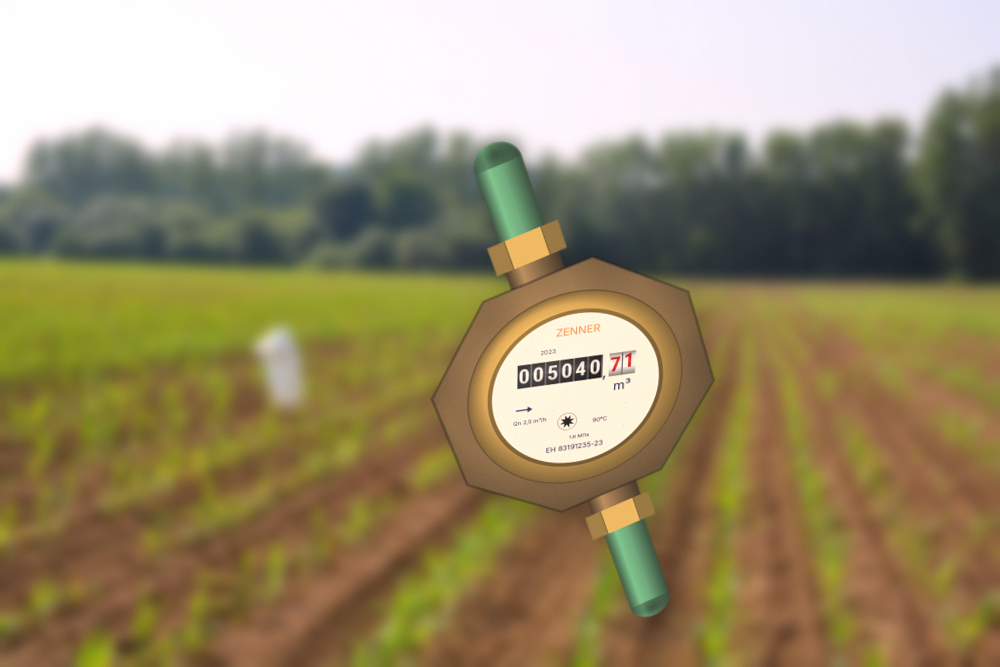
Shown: **5040.71** m³
